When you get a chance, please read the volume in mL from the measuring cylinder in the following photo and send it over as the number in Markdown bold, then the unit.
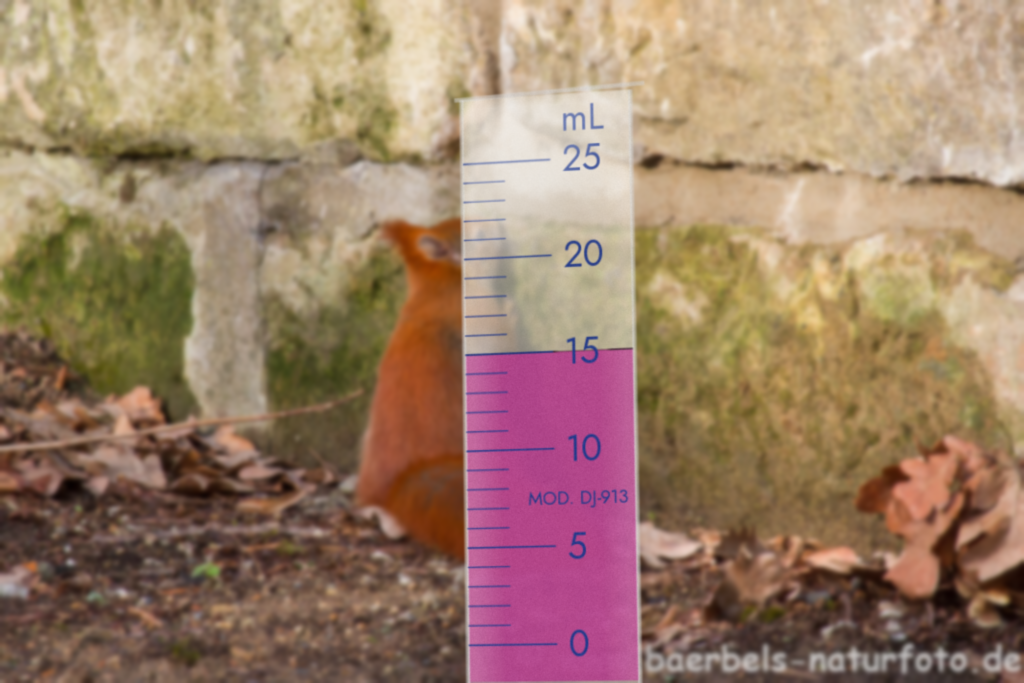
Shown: **15** mL
